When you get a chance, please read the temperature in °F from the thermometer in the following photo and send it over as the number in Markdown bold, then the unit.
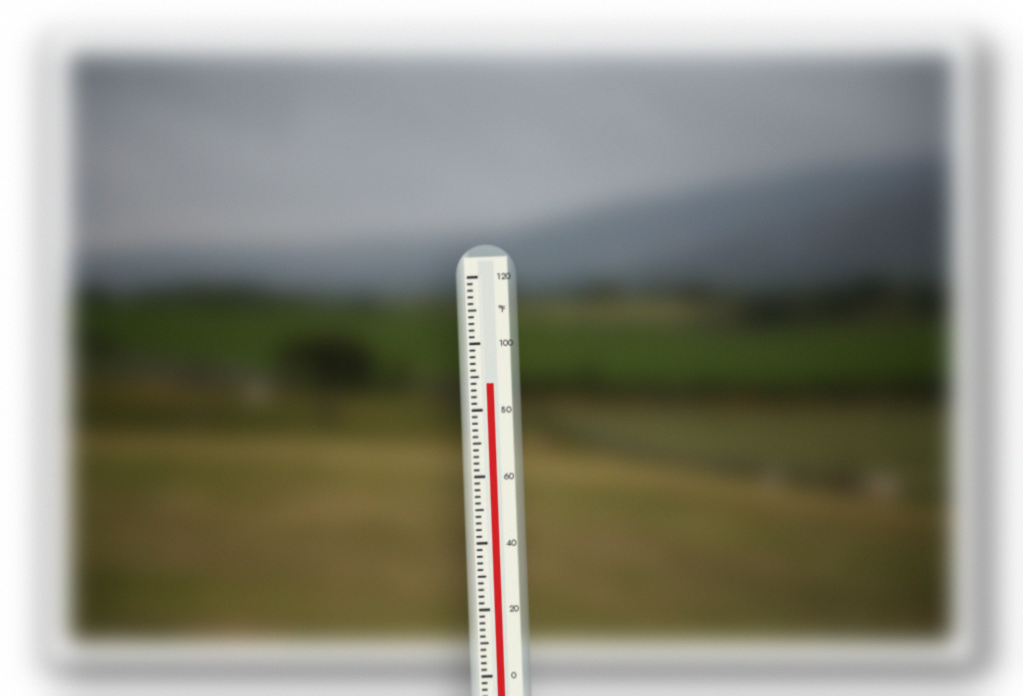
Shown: **88** °F
